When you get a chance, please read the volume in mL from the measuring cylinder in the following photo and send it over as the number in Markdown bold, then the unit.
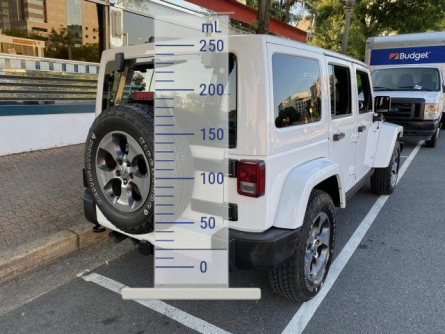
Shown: **20** mL
